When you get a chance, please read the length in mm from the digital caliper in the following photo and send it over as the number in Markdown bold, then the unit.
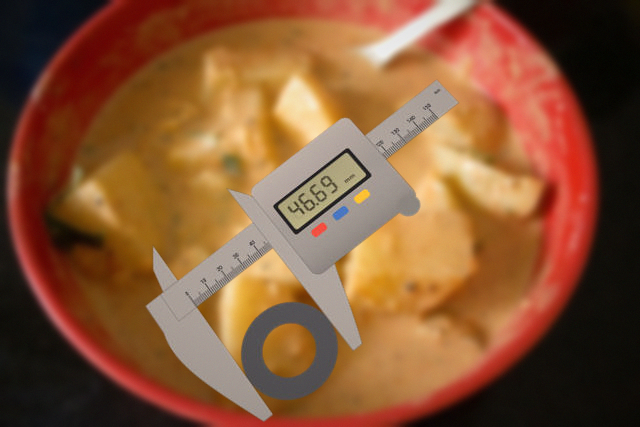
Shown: **46.69** mm
